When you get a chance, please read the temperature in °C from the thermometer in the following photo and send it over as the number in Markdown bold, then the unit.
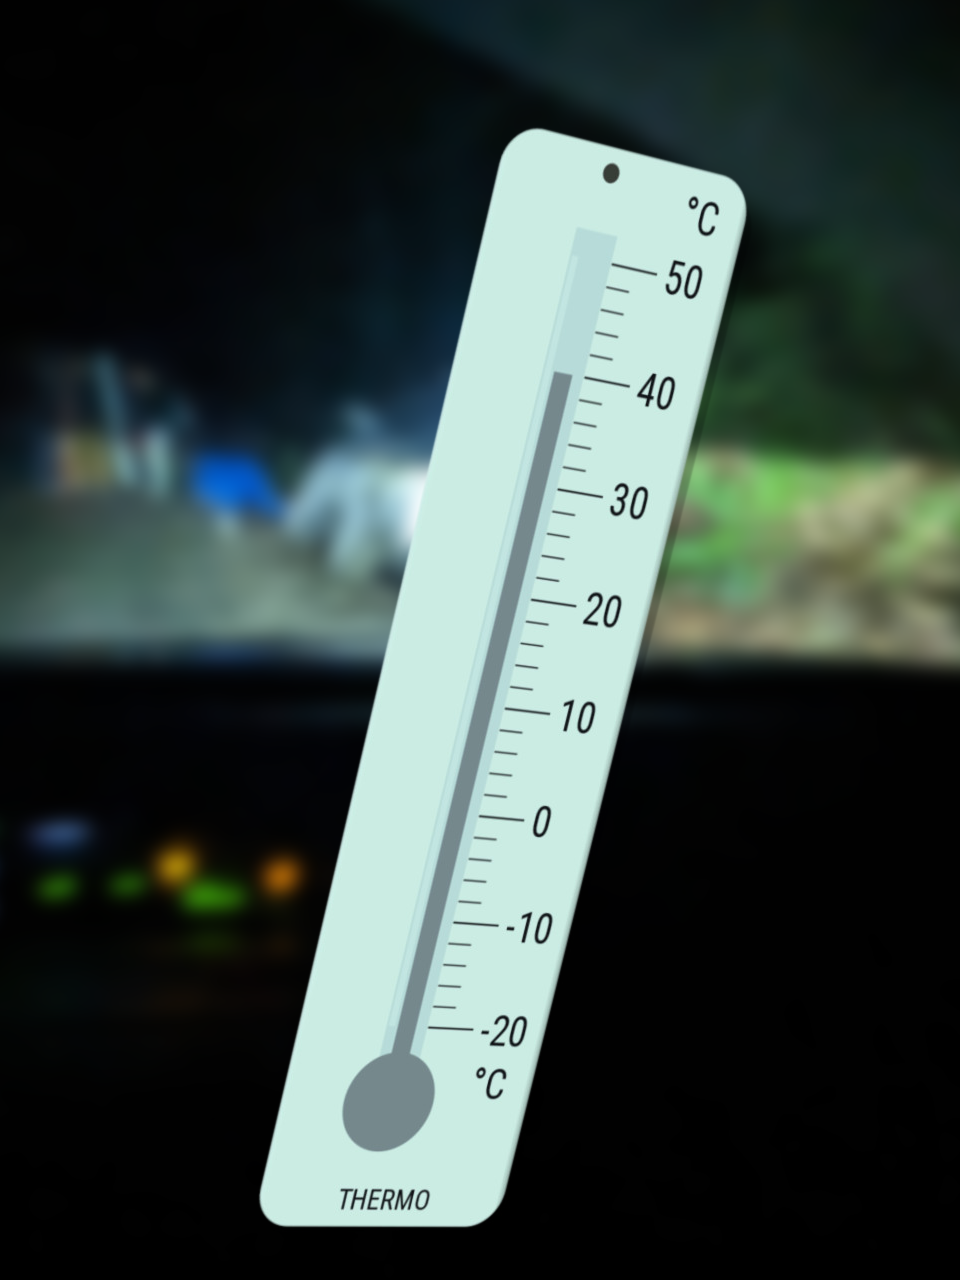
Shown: **40** °C
